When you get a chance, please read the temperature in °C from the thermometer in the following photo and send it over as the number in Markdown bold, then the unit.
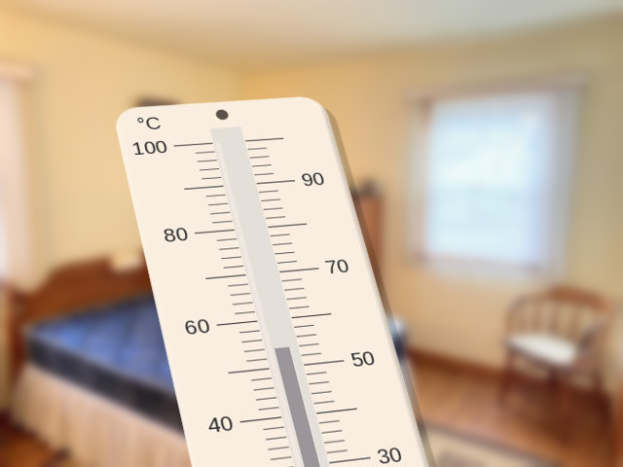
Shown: **54** °C
